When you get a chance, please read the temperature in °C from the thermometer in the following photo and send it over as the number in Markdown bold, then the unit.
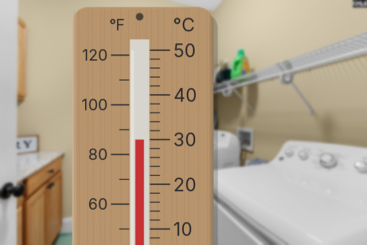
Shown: **30** °C
